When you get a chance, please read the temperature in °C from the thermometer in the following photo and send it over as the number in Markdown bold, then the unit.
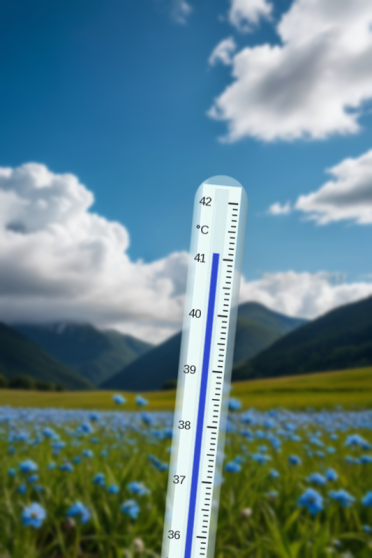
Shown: **41.1** °C
